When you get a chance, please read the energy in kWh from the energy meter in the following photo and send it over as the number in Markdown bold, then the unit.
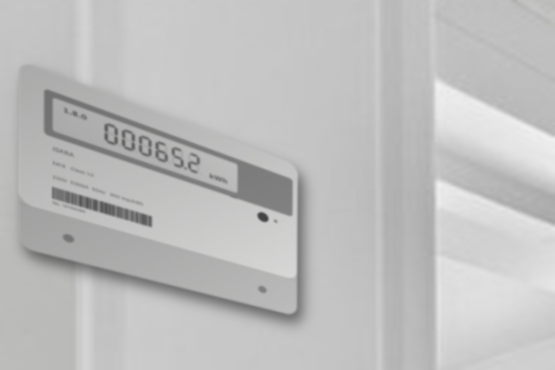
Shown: **65.2** kWh
